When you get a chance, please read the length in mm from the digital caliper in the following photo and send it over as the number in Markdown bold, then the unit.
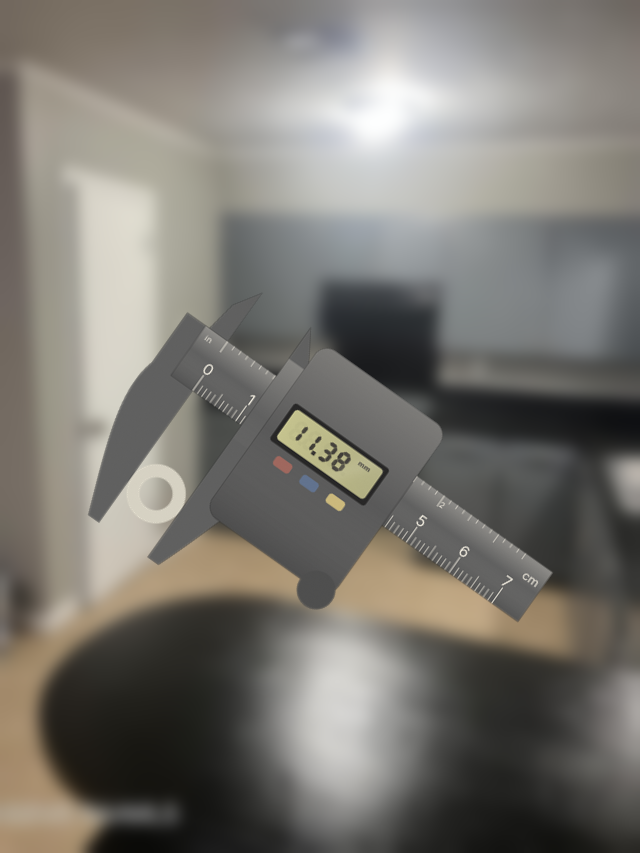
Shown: **11.38** mm
